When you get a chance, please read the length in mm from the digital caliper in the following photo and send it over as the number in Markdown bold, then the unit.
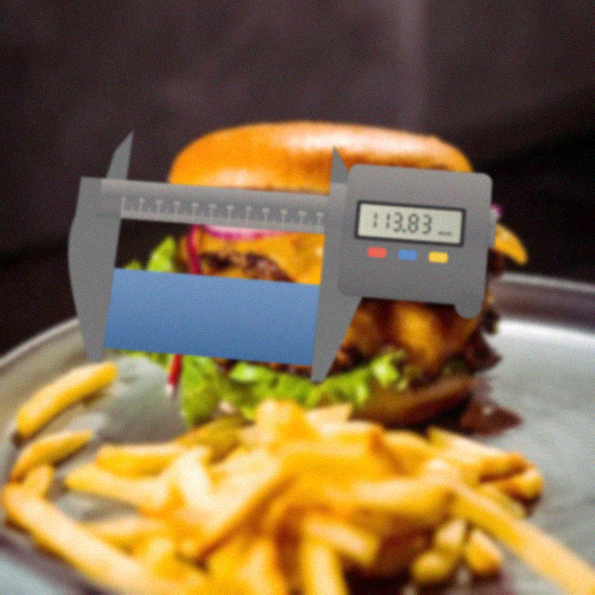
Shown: **113.83** mm
